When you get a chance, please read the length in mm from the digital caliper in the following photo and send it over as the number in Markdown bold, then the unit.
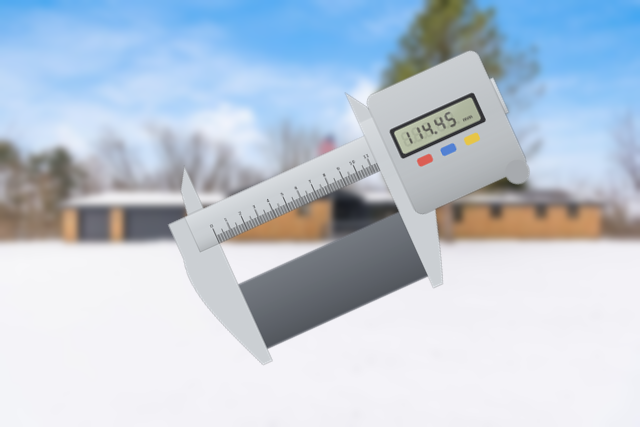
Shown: **114.45** mm
